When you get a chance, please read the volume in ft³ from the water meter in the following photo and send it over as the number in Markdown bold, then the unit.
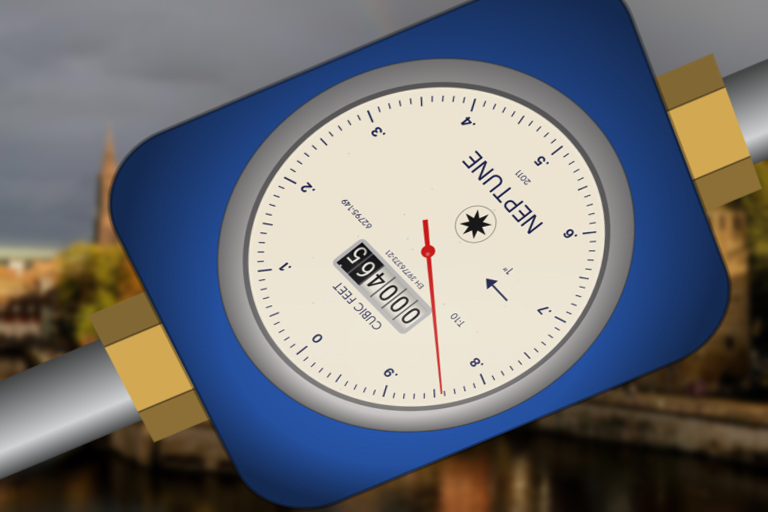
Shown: **464.84** ft³
